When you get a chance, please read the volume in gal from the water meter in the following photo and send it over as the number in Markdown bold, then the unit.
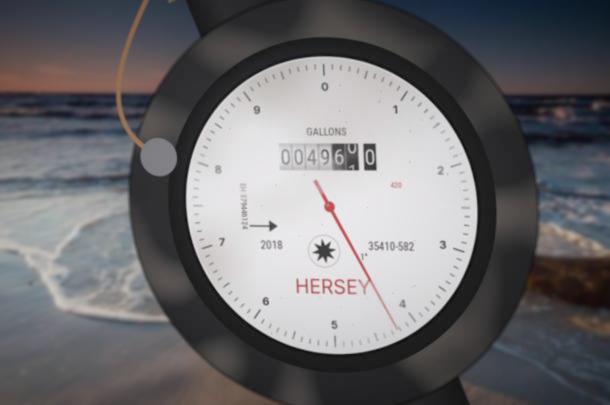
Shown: **49604.2** gal
